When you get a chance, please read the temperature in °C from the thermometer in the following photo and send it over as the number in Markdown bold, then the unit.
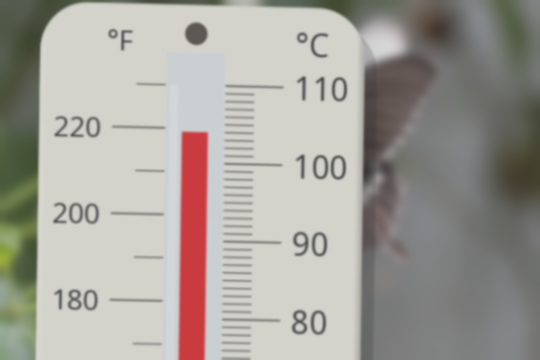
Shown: **104** °C
